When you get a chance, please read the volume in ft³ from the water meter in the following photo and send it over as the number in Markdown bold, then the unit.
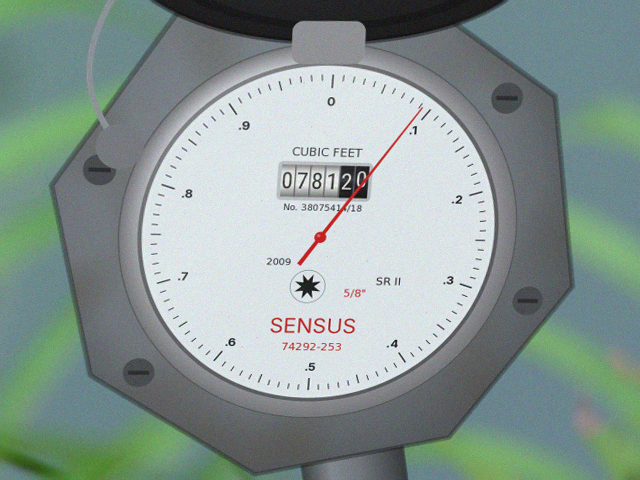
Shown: **78120.09** ft³
